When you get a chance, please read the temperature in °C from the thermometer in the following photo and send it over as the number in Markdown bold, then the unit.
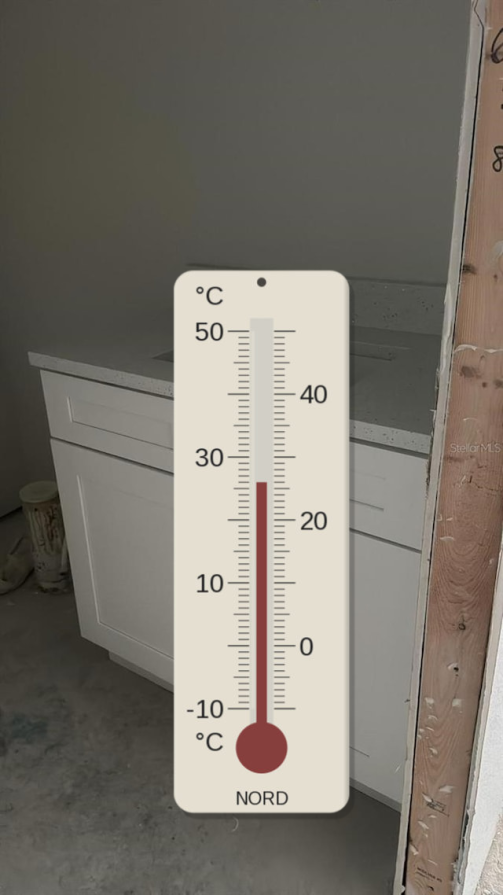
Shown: **26** °C
